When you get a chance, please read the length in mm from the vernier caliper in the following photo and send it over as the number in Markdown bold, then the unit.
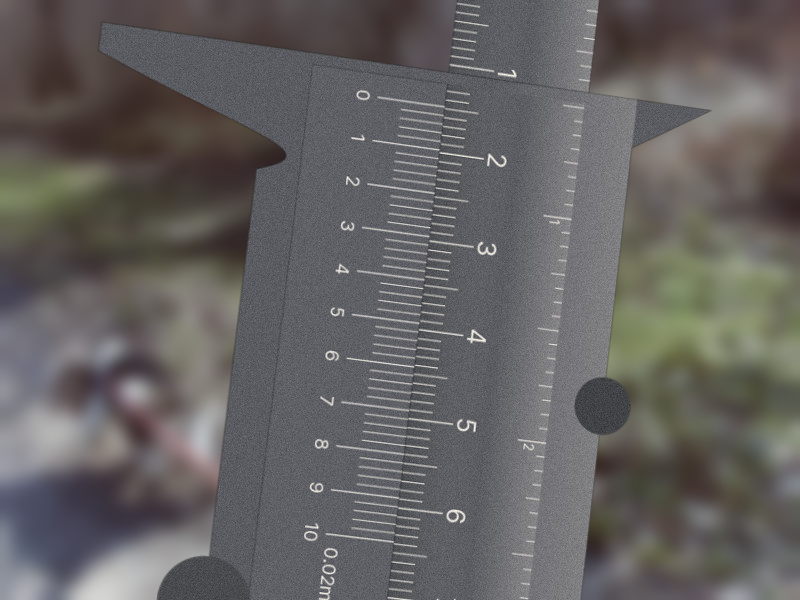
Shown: **14.8** mm
